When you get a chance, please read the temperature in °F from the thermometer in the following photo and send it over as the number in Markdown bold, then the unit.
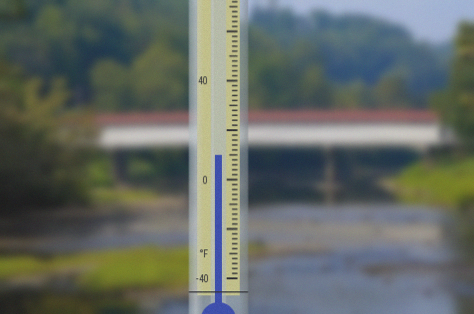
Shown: **10** °F
